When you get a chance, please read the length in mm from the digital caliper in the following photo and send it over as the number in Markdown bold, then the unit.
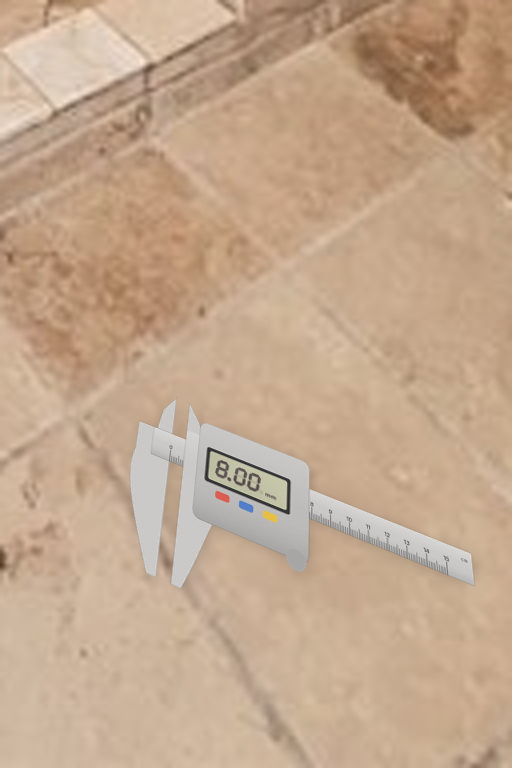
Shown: **8.00** mm
